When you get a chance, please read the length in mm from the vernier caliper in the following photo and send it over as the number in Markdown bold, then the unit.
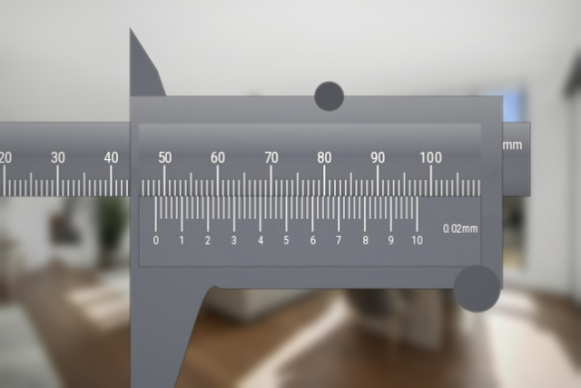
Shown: **48.4** mm
